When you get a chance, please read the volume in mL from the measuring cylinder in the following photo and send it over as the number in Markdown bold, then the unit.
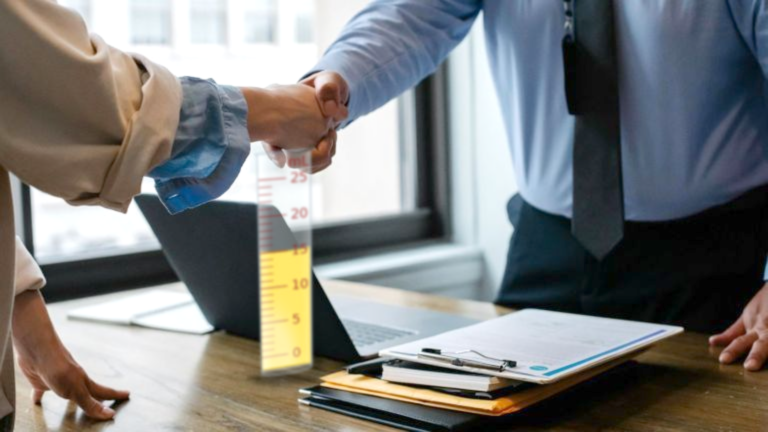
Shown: **15** mL
